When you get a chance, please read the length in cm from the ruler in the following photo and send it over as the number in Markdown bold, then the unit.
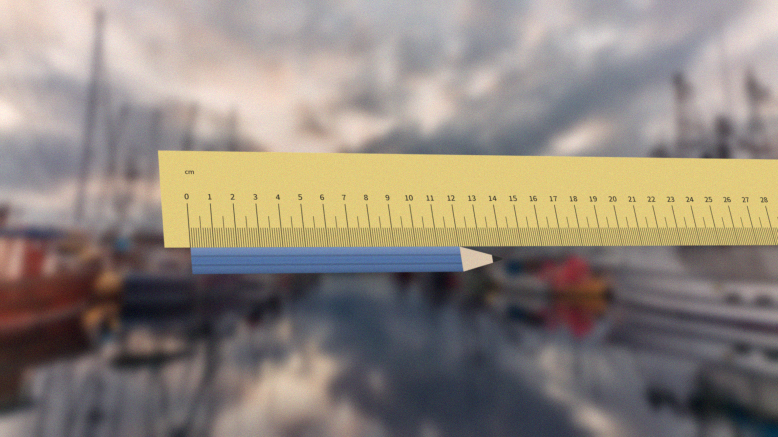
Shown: **14** cm
